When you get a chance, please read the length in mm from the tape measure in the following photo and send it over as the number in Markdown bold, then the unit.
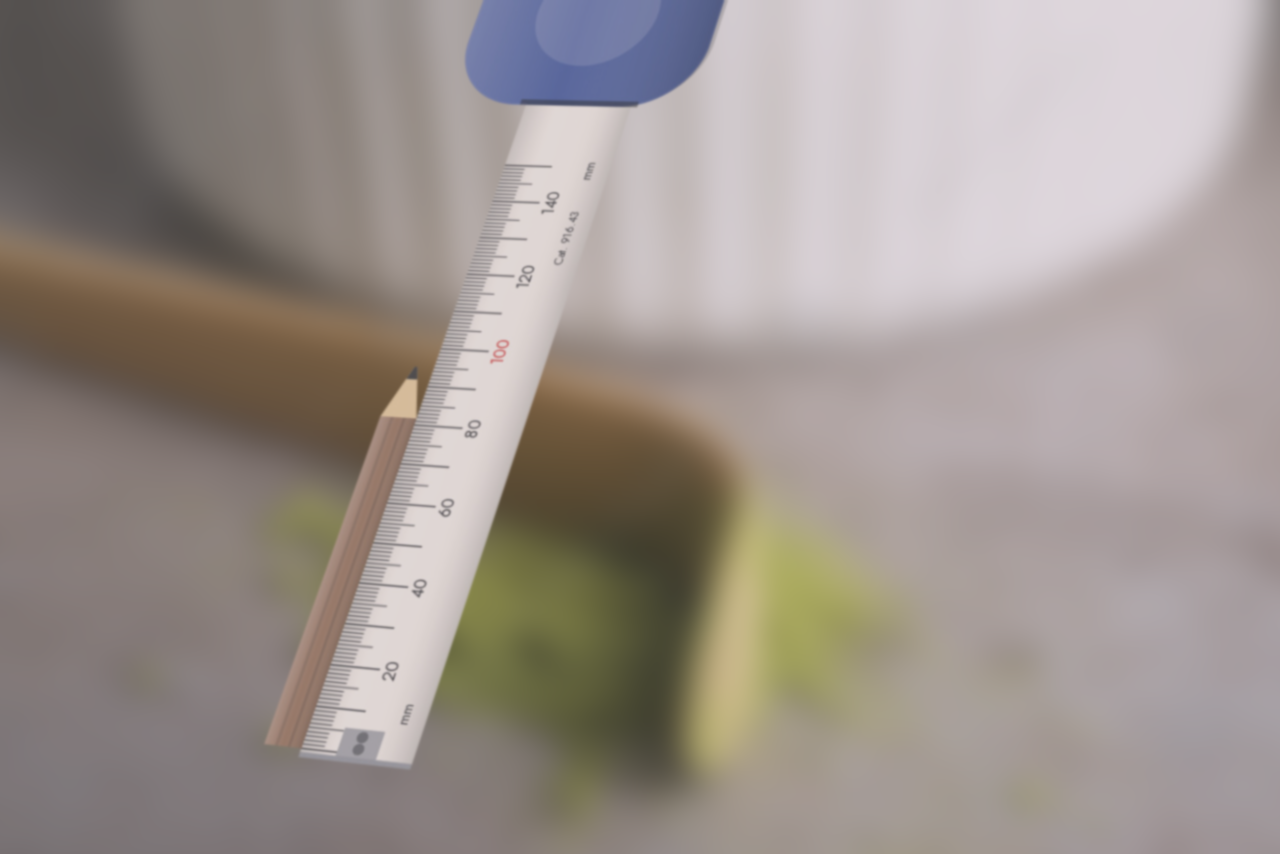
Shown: **95** mm
